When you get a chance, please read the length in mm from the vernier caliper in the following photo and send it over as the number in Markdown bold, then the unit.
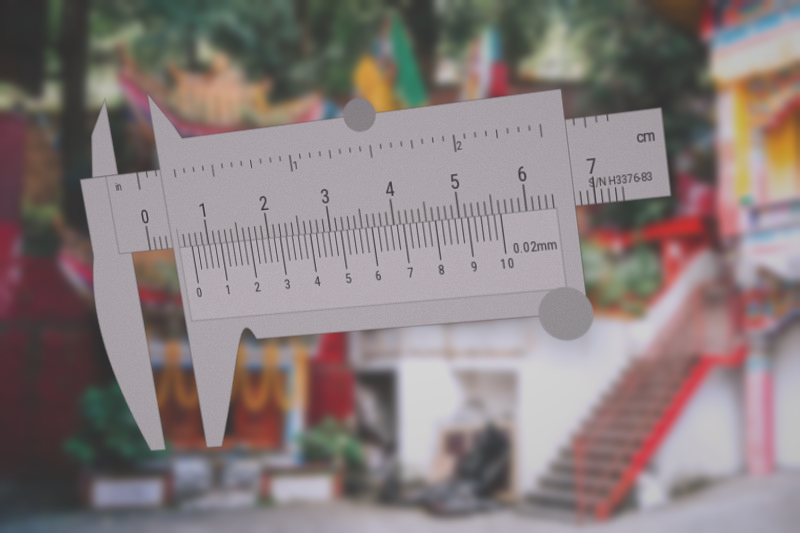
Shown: **7.2** mm
